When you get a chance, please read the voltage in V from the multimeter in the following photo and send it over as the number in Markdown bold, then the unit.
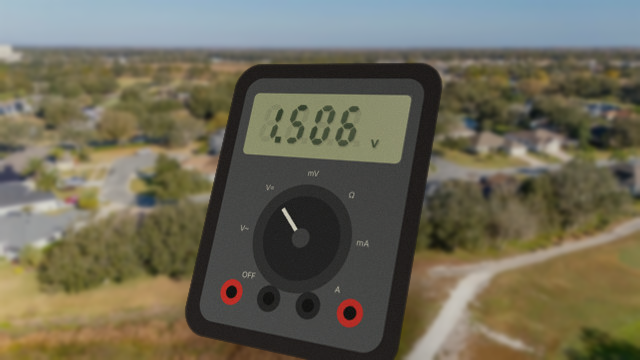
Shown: **1.506** V
